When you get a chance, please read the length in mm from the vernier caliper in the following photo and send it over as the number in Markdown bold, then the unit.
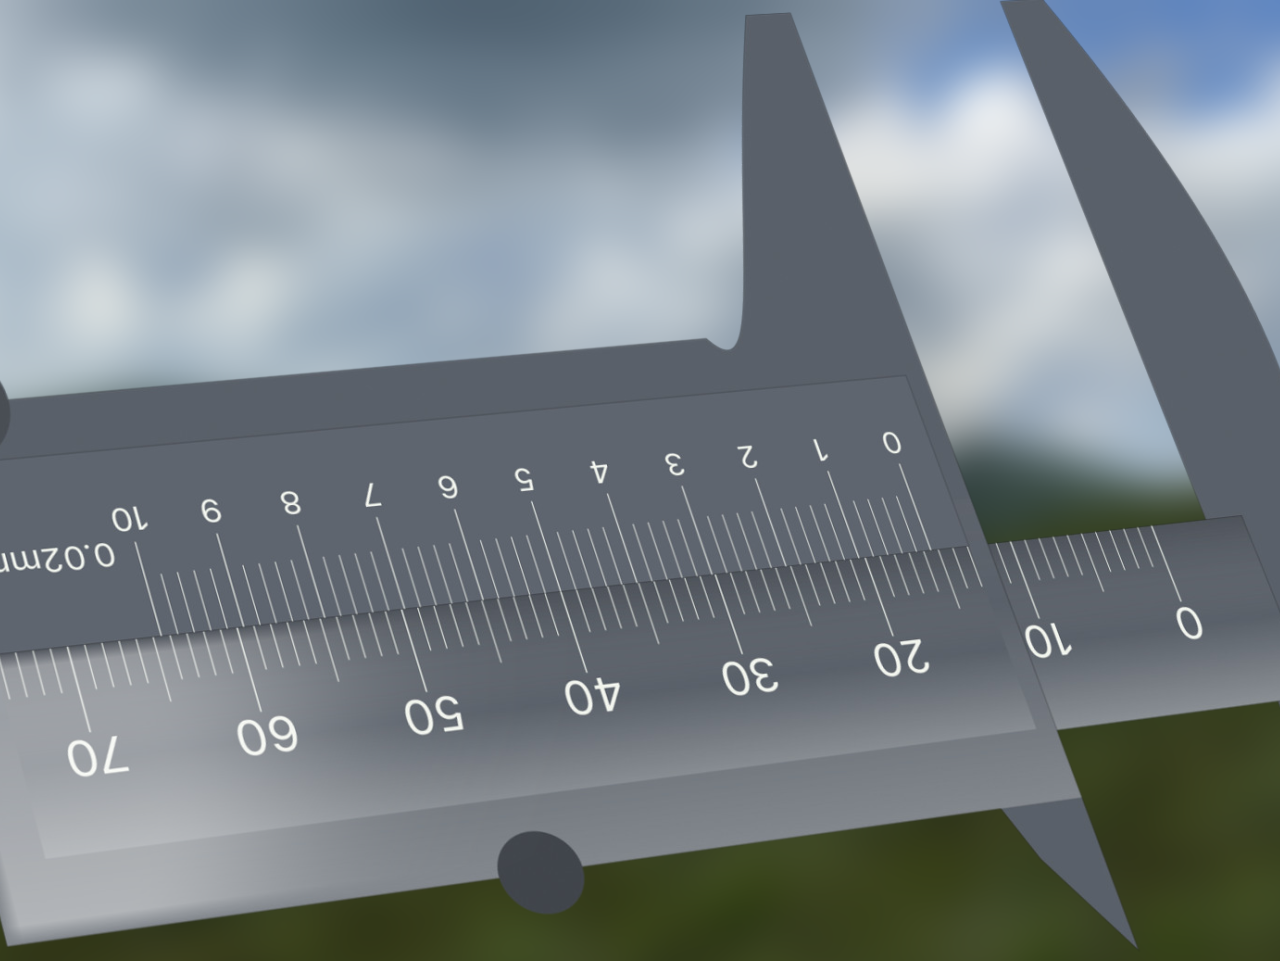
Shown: **15.5** mm
